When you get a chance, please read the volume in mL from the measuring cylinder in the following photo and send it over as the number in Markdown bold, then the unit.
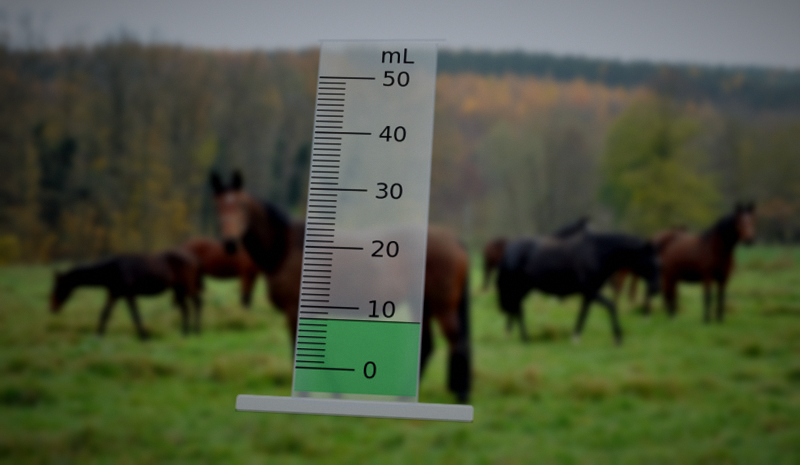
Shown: **8** mL
